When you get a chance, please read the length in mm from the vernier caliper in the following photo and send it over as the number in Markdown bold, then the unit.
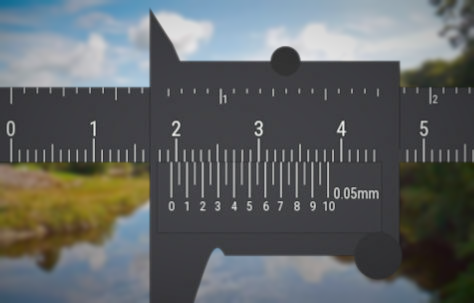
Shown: **19.4** mm
